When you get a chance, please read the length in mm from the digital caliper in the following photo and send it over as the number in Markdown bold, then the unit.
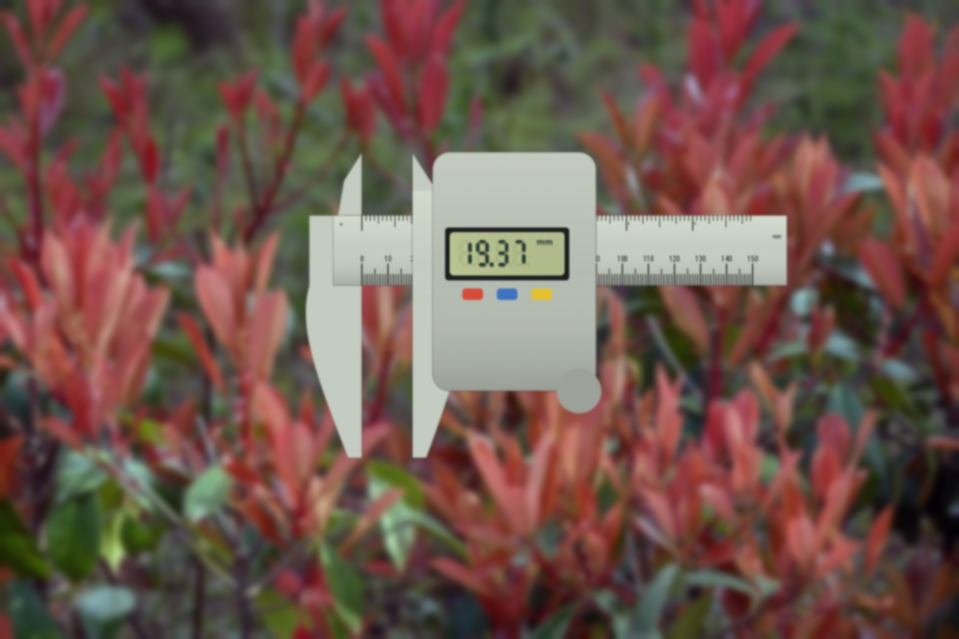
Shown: **19.37** mm
